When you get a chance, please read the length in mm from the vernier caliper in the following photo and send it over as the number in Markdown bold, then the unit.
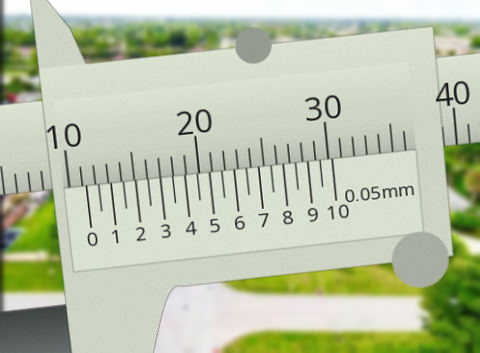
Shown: **11.3** mm
